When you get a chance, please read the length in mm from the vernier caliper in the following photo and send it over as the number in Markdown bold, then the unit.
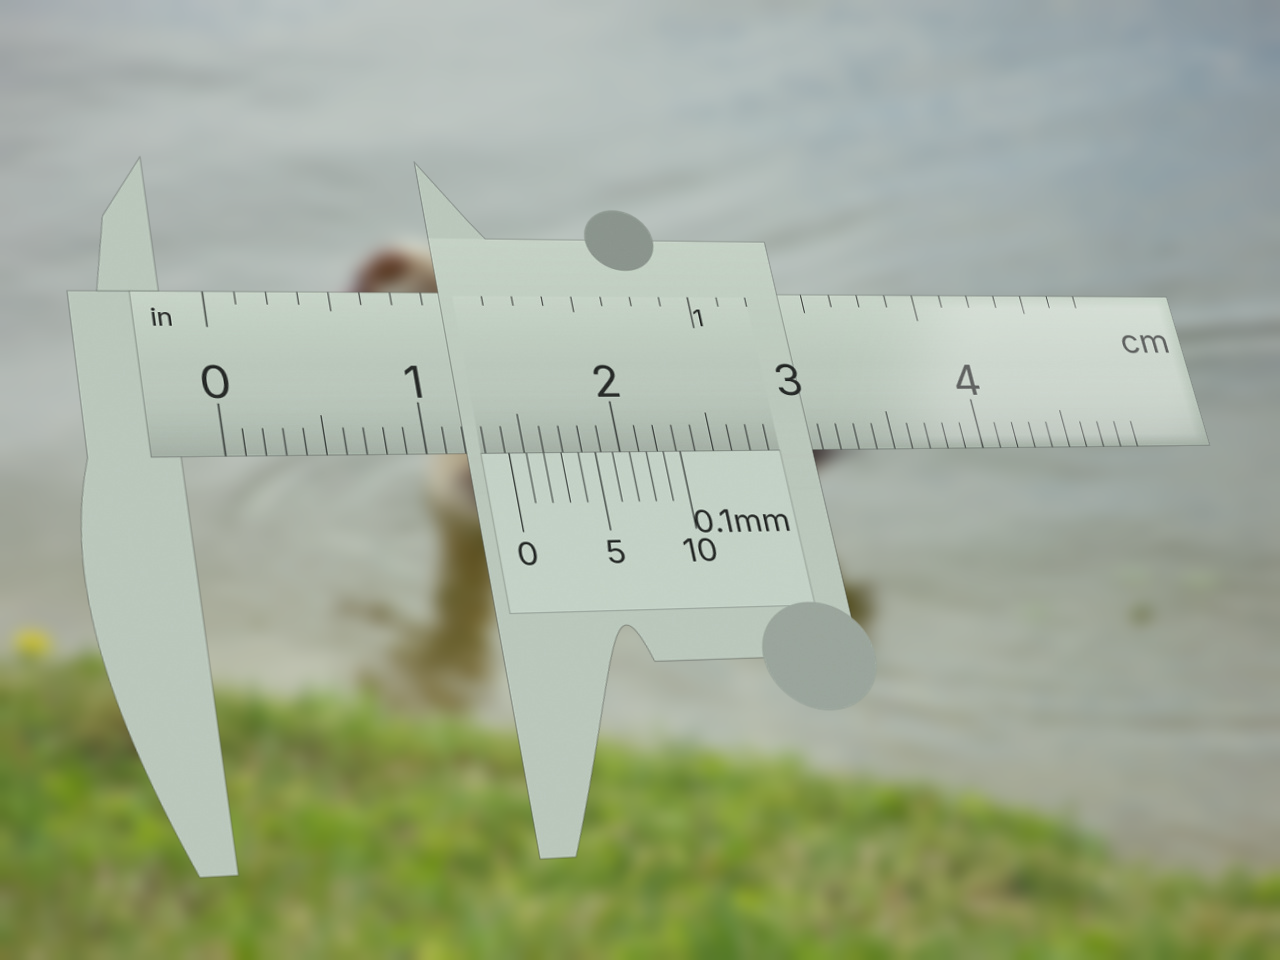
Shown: **14.2** mm
